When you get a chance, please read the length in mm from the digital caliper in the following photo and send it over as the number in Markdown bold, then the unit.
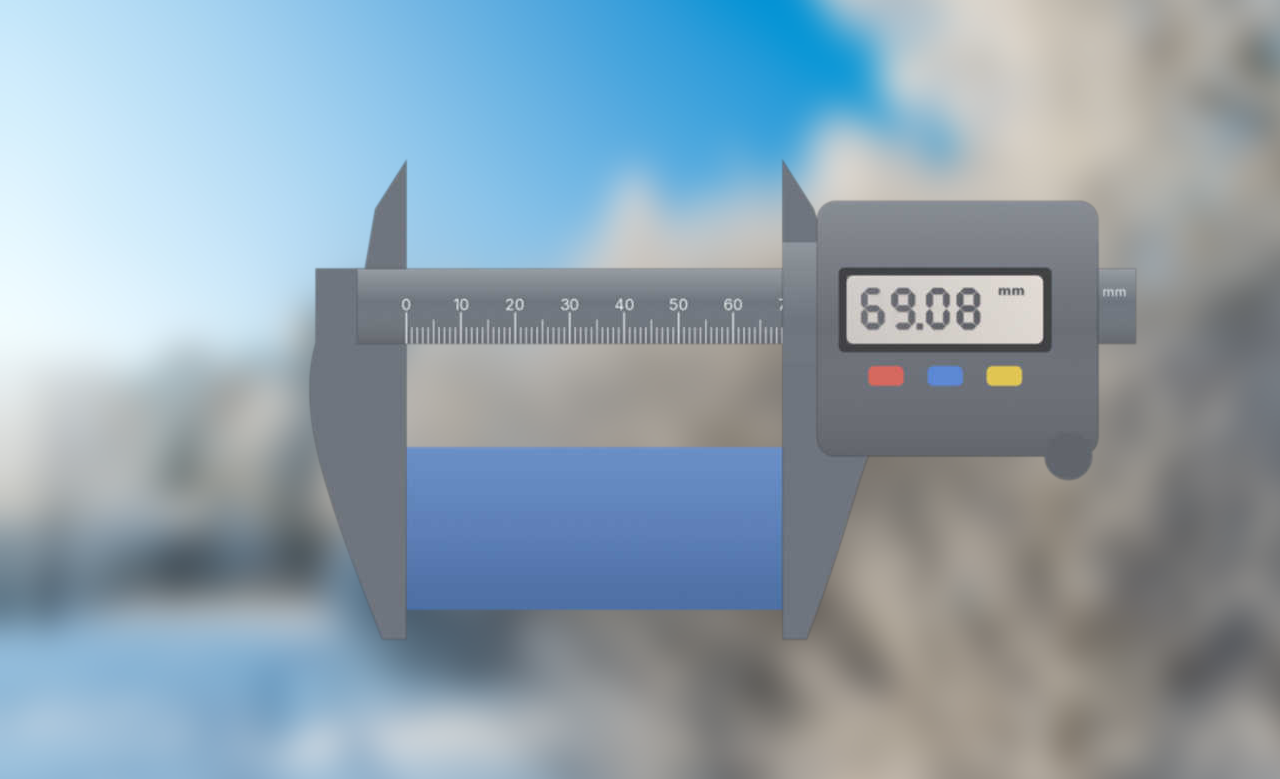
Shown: **69.08** mm
